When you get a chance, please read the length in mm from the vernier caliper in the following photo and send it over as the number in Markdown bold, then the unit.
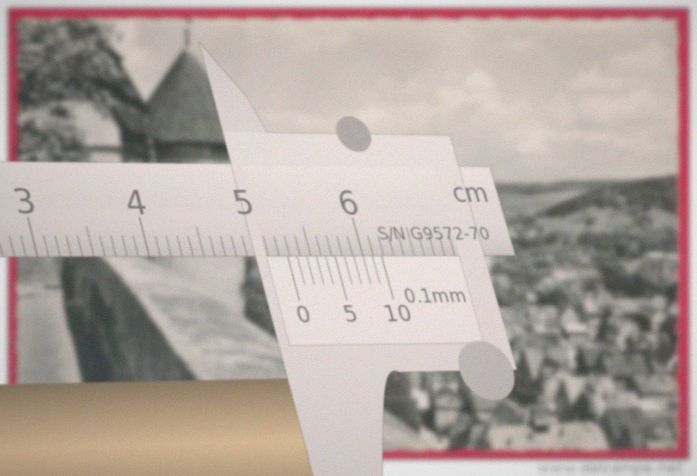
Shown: **52.8** mm
